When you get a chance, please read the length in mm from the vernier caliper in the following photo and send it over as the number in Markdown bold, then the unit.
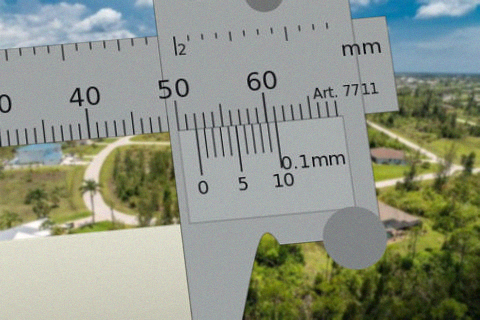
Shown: **52.0** mm
